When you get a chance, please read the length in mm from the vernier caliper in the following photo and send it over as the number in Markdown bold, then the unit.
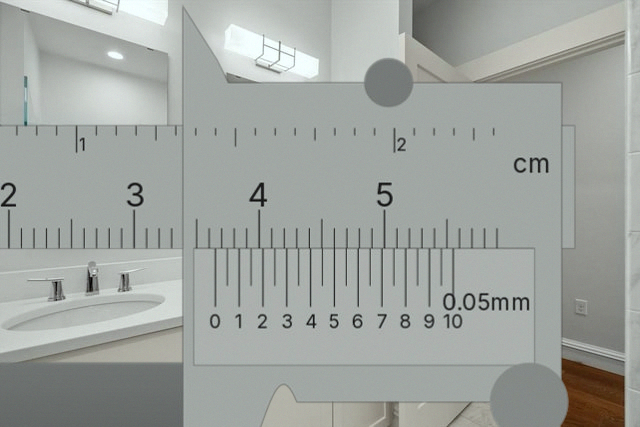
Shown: **36.5** mm
